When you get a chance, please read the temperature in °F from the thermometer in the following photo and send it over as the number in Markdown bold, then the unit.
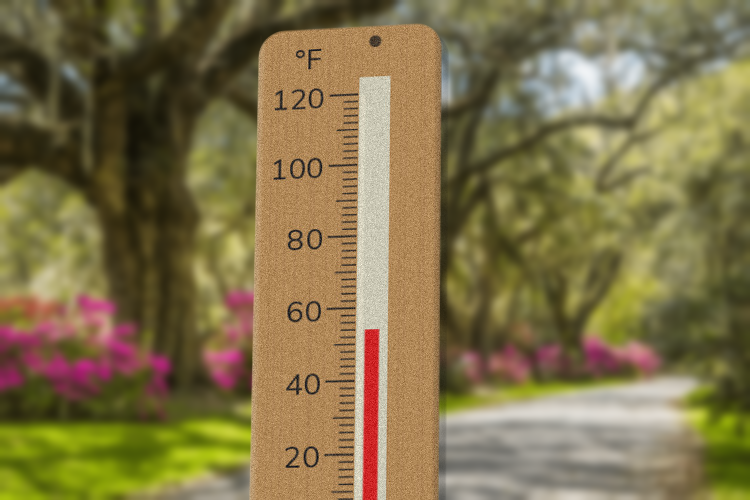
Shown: **54** °F
